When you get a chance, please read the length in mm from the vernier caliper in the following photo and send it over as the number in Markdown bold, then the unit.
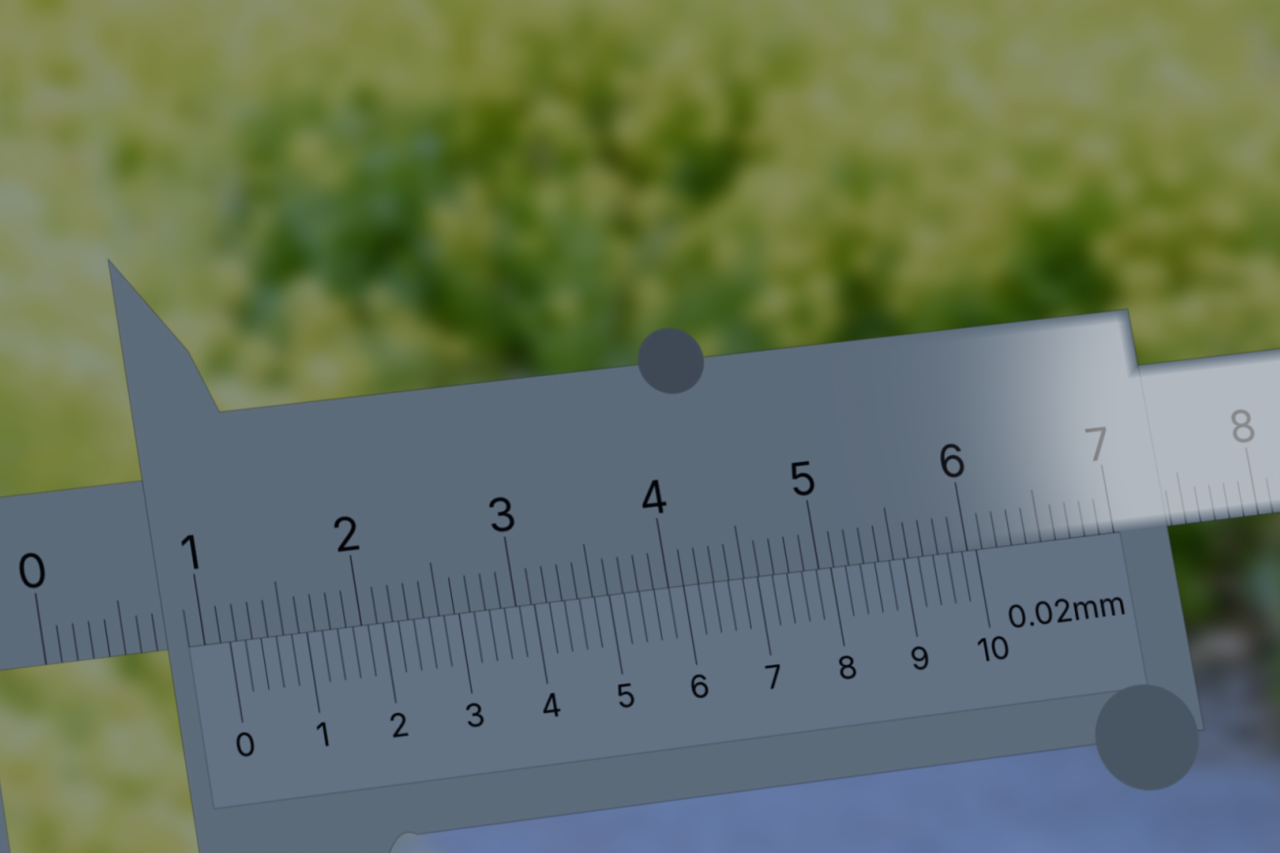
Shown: **11.6** mm
